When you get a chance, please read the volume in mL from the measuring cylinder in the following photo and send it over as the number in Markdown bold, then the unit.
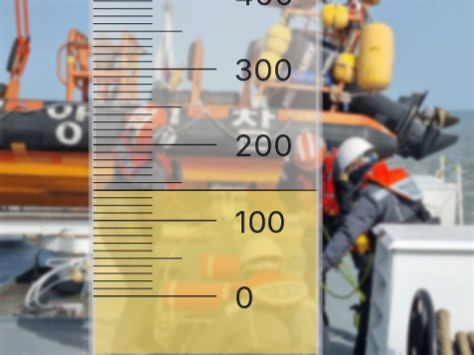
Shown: **140** mL
